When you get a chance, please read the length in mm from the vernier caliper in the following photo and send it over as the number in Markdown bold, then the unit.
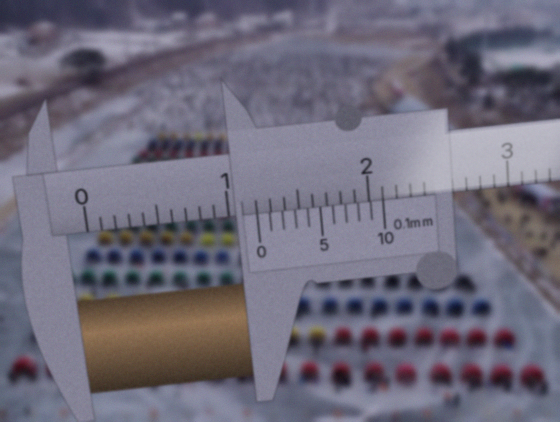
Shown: **12.0** mm
